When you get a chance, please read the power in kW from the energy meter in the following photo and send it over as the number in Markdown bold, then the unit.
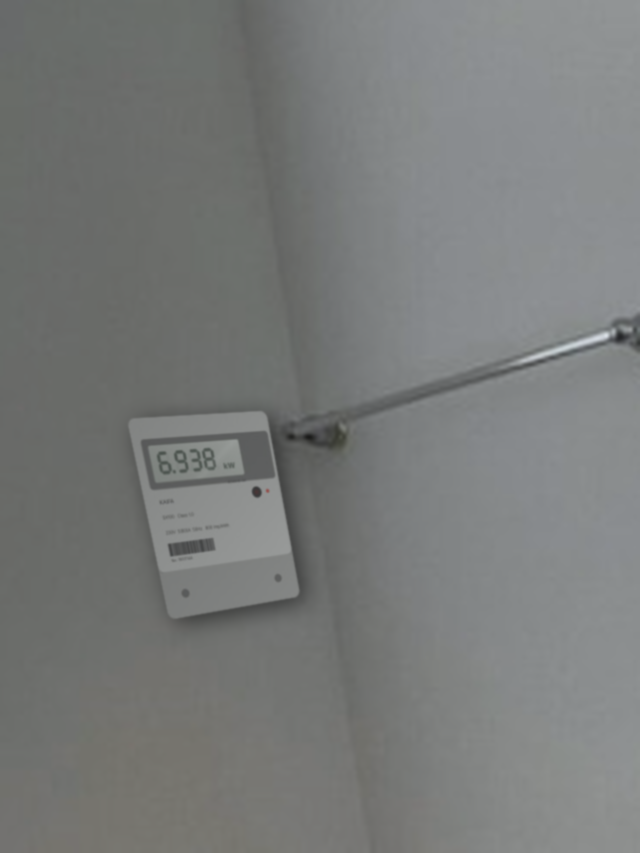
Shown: **6.938** kW
